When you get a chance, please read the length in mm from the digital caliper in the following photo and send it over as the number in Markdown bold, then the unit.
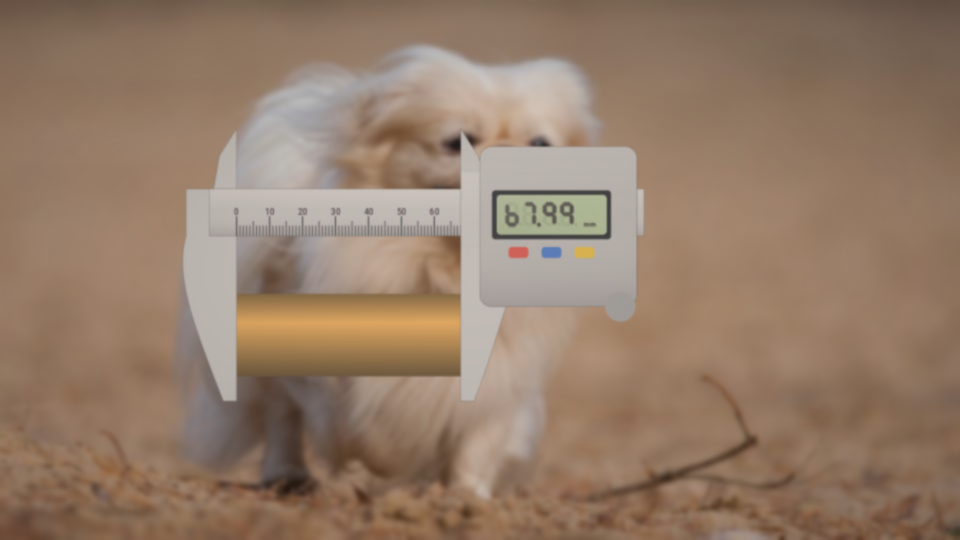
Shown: **67.99** mm
